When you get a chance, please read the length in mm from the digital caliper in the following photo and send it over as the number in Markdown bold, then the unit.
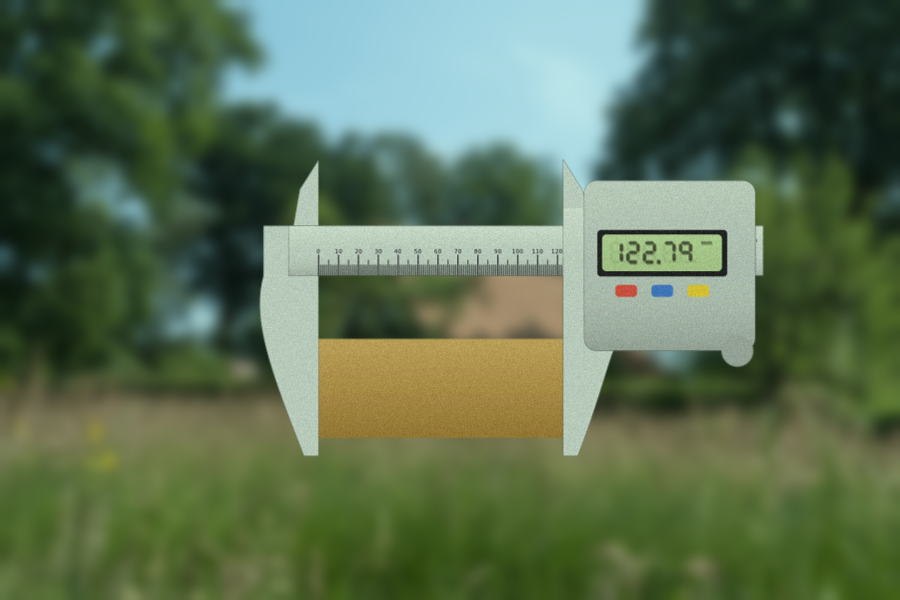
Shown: **122.79** mm
